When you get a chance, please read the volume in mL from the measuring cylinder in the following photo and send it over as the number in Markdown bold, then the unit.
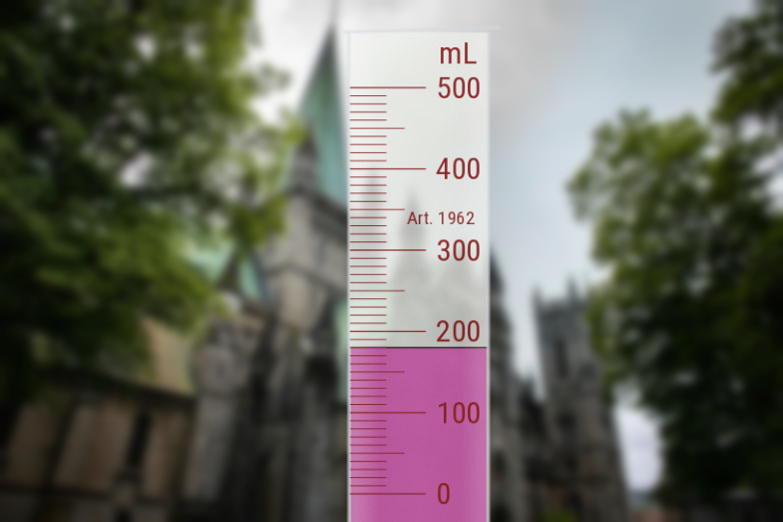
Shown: **180** mL
